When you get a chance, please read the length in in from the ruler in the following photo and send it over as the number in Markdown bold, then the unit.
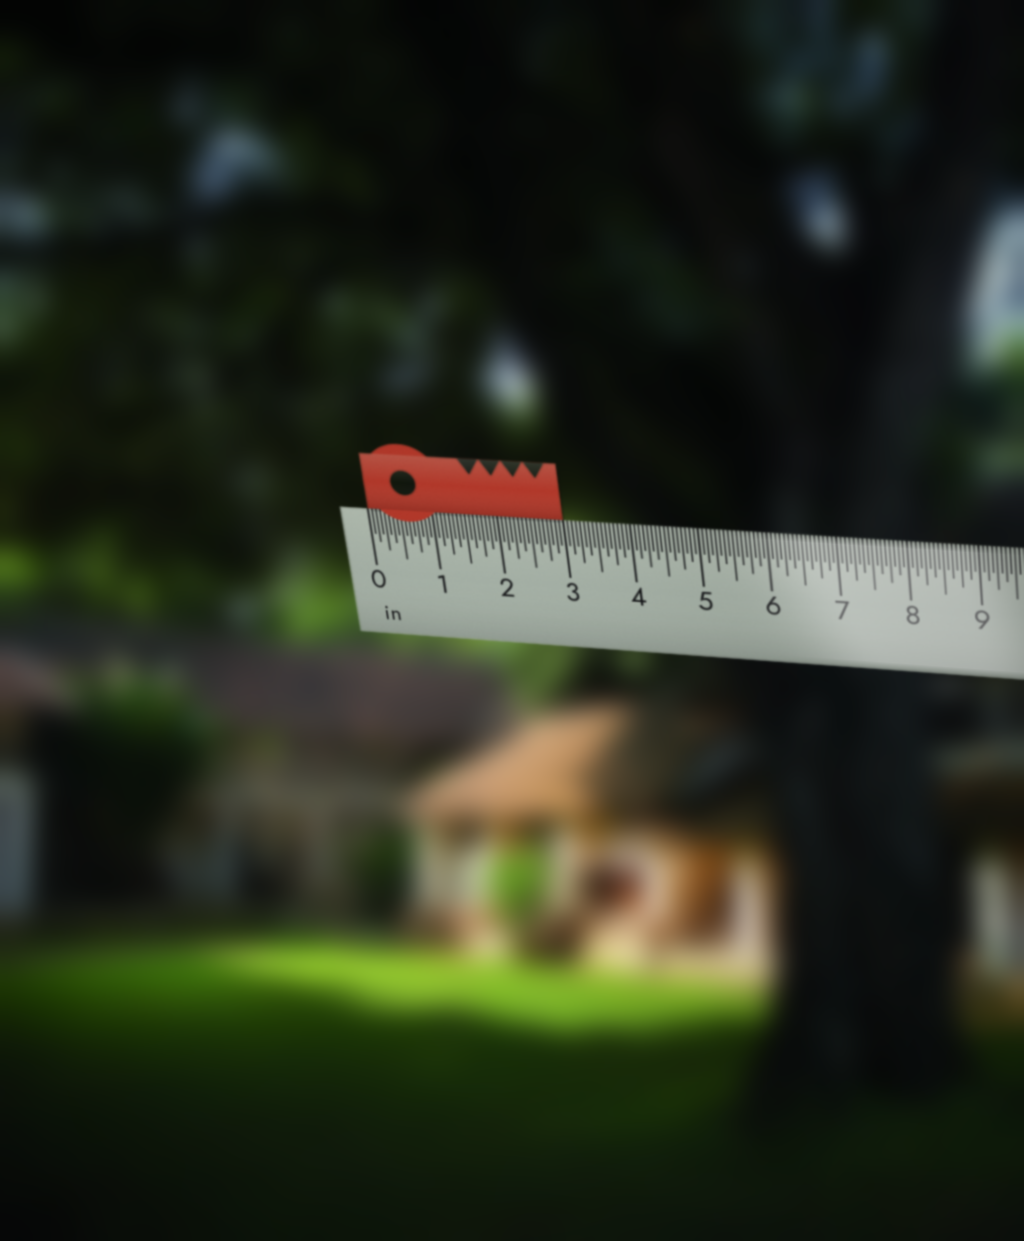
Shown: **3** in
